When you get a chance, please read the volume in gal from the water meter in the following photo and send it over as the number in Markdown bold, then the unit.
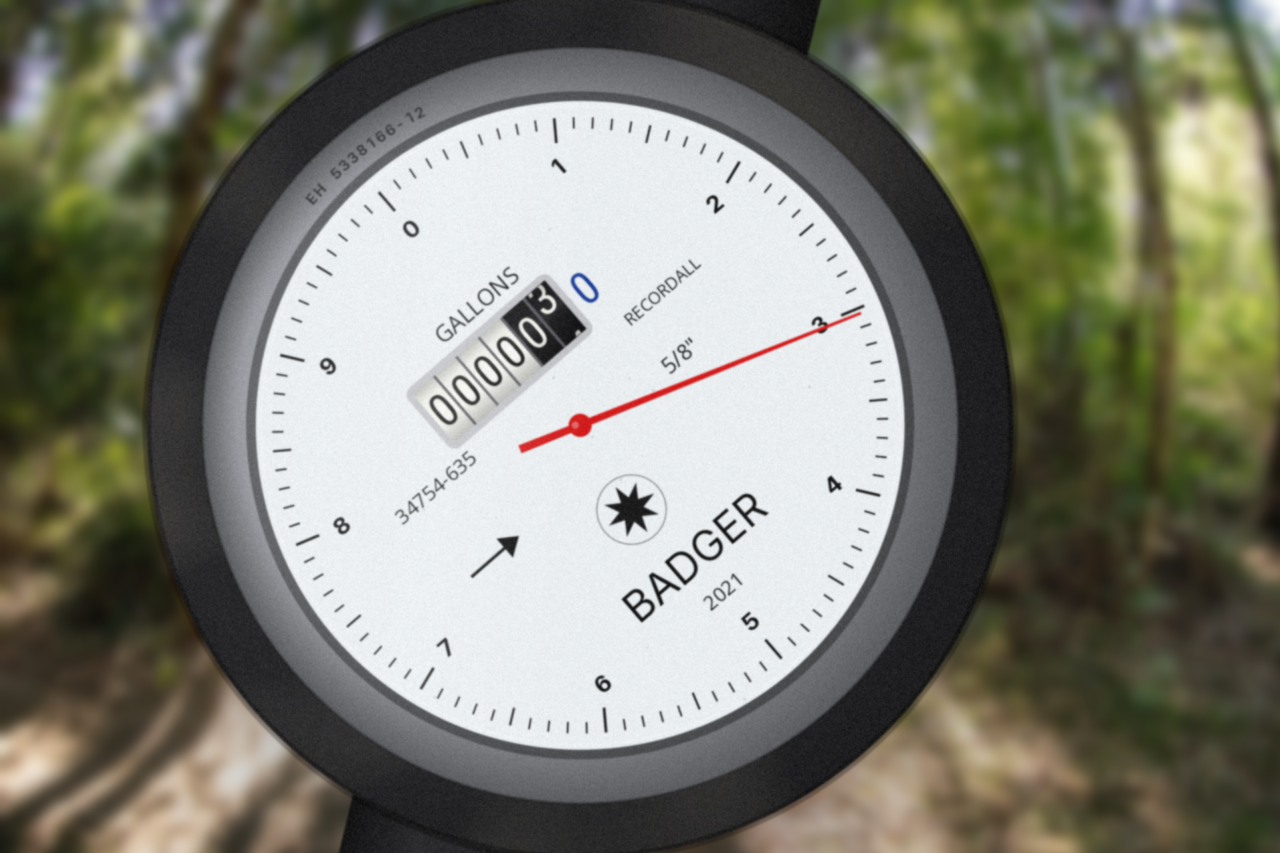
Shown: **33.0** gal
